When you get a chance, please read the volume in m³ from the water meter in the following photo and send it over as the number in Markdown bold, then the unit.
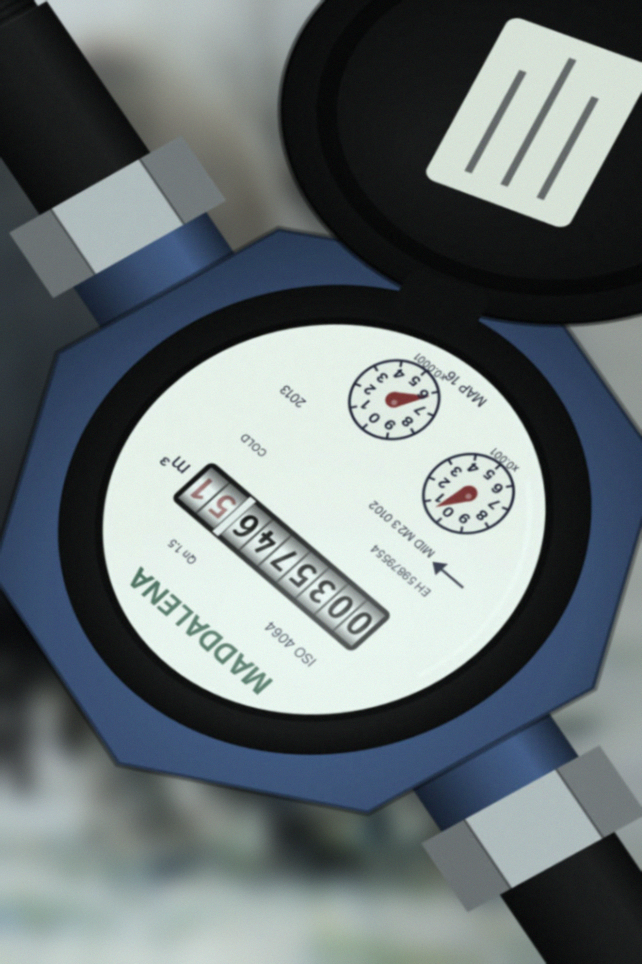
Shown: **35746.5106** m³
